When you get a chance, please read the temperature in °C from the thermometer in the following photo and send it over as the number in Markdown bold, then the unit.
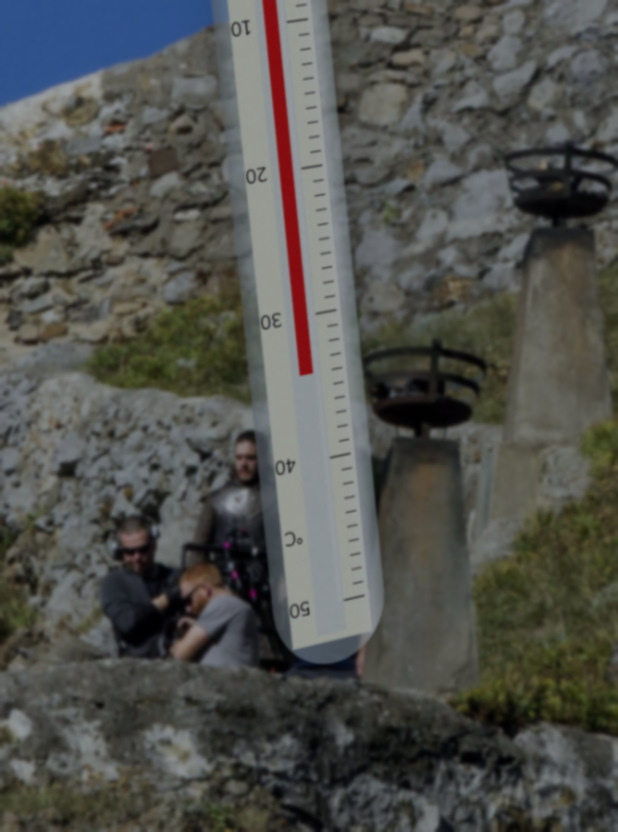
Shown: **34** °C
